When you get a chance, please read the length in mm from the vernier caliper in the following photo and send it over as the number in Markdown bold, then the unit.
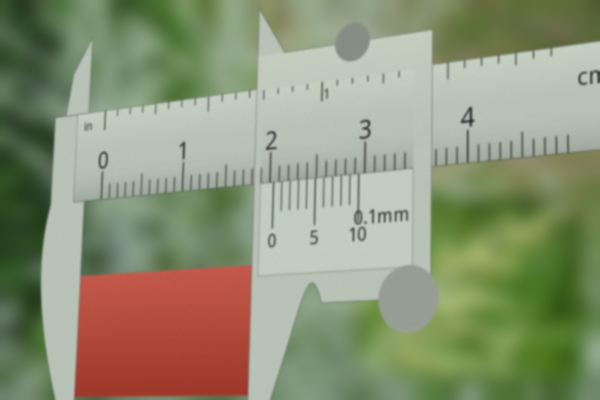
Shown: **20.4** mm
